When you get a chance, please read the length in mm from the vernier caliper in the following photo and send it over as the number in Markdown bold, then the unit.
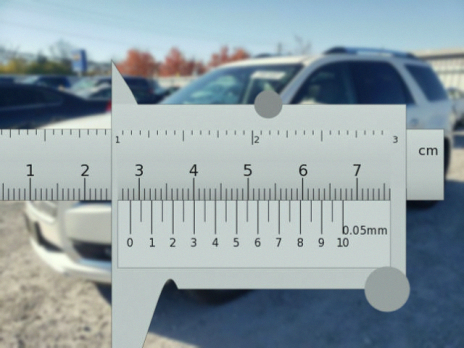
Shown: **28.4** mm
